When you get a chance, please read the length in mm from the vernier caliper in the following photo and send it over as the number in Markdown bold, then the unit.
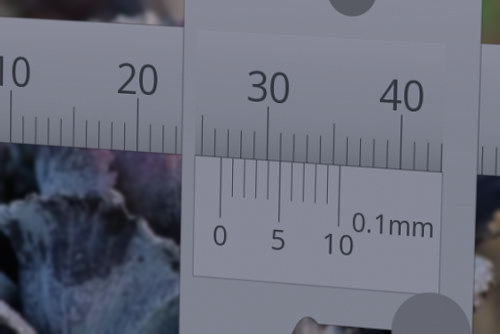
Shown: **26.5** mm
